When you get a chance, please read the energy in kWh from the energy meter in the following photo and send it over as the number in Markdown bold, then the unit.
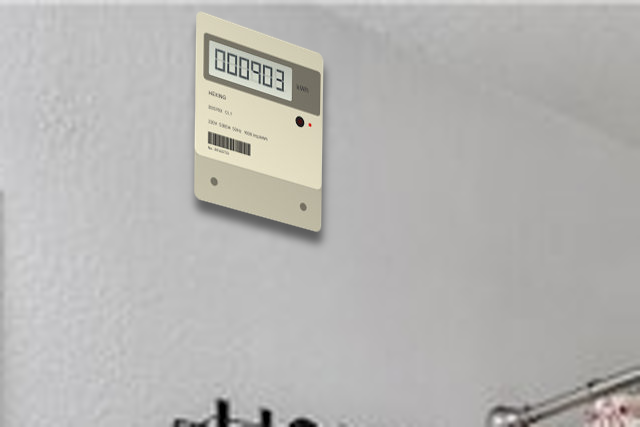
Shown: **903** kWh
